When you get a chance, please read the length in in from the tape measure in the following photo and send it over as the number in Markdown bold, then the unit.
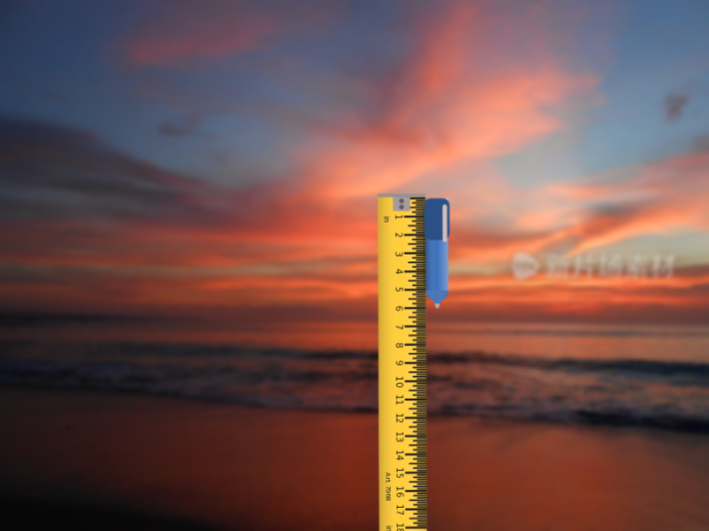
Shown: **6** in
